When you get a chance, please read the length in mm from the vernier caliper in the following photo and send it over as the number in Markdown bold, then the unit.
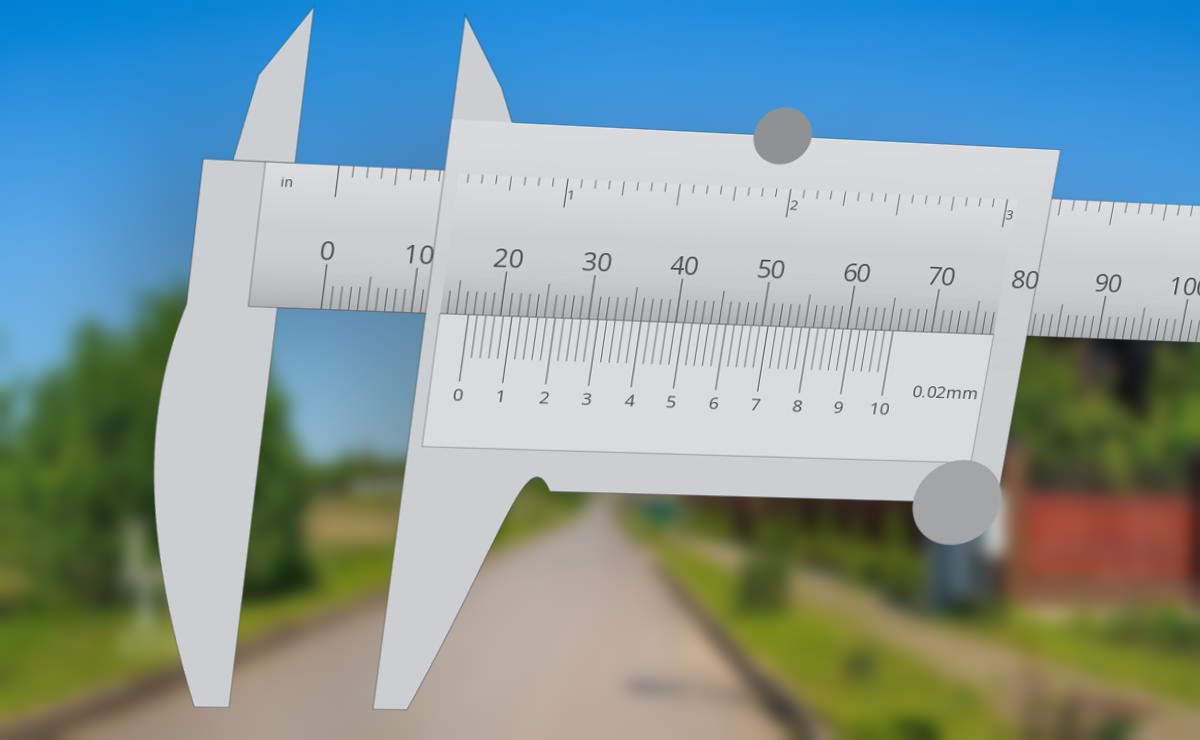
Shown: **16.4** mm
